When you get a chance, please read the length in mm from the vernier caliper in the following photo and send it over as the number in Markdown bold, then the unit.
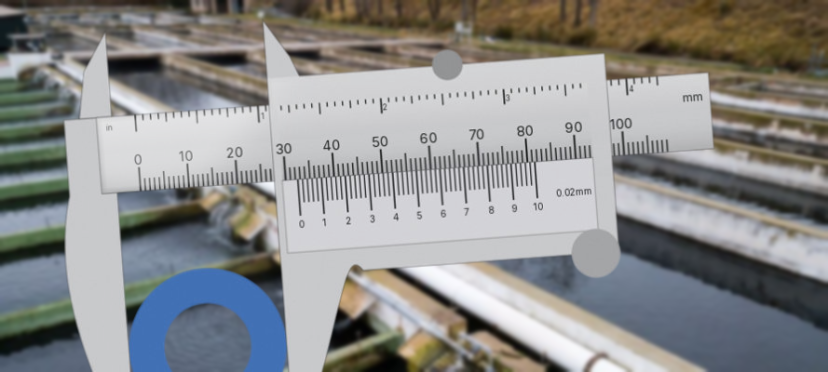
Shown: **32.5** mm
